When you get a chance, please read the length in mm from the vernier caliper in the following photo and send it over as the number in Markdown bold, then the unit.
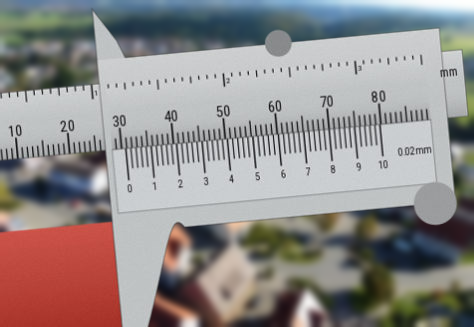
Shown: **30.8** mm
